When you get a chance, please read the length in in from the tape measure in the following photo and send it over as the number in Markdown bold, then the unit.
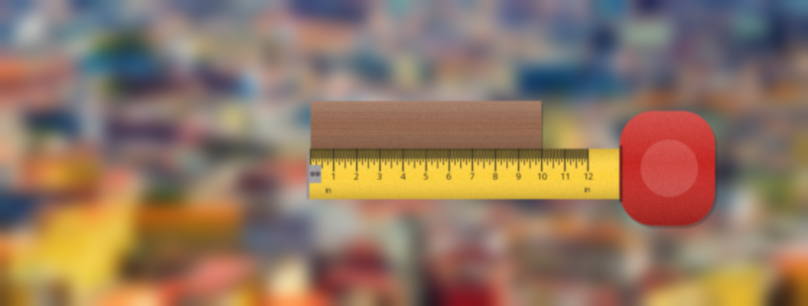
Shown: **10** in
